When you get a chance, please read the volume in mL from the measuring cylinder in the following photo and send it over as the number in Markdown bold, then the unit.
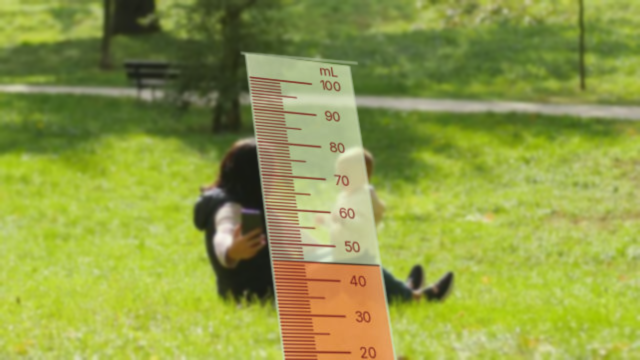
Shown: **45** mL
